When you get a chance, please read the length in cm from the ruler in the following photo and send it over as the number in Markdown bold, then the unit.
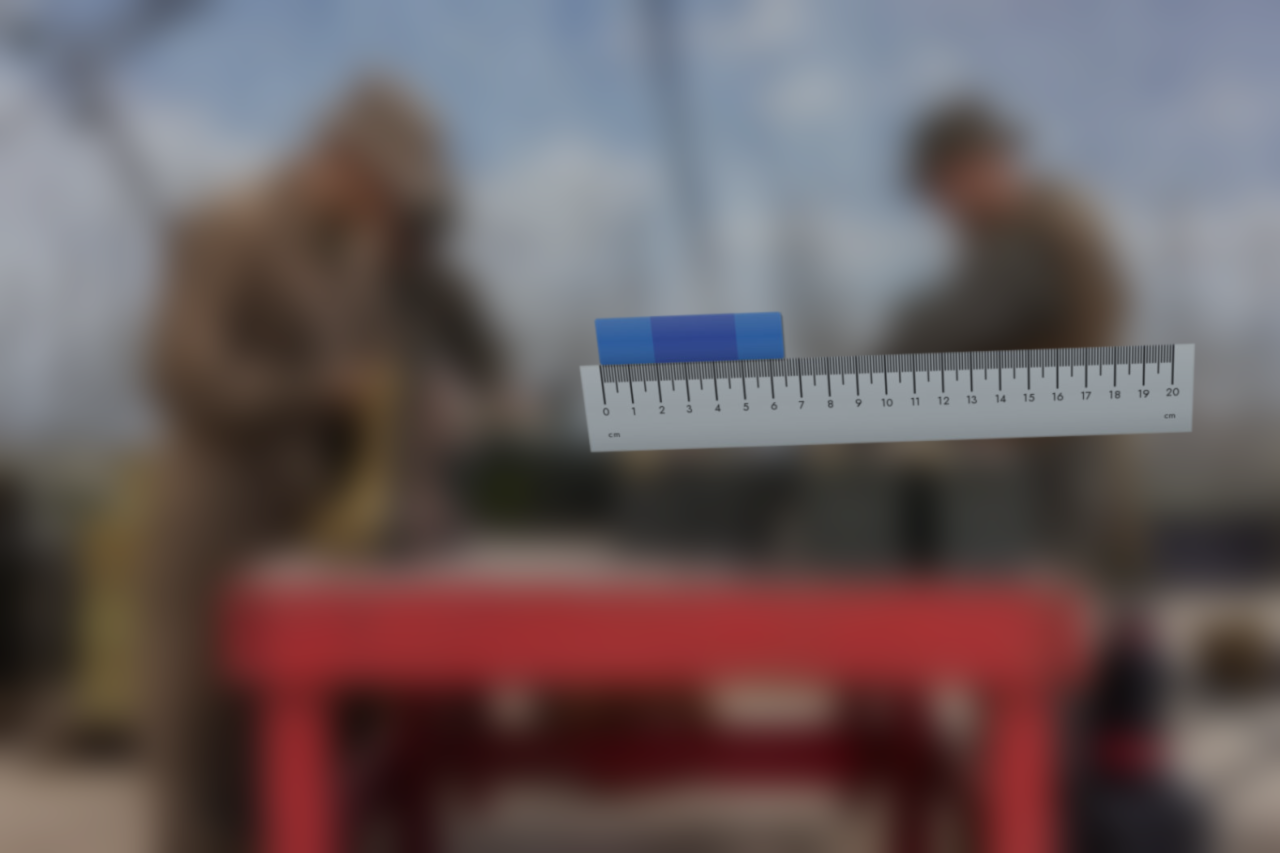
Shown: **6.5** cm
